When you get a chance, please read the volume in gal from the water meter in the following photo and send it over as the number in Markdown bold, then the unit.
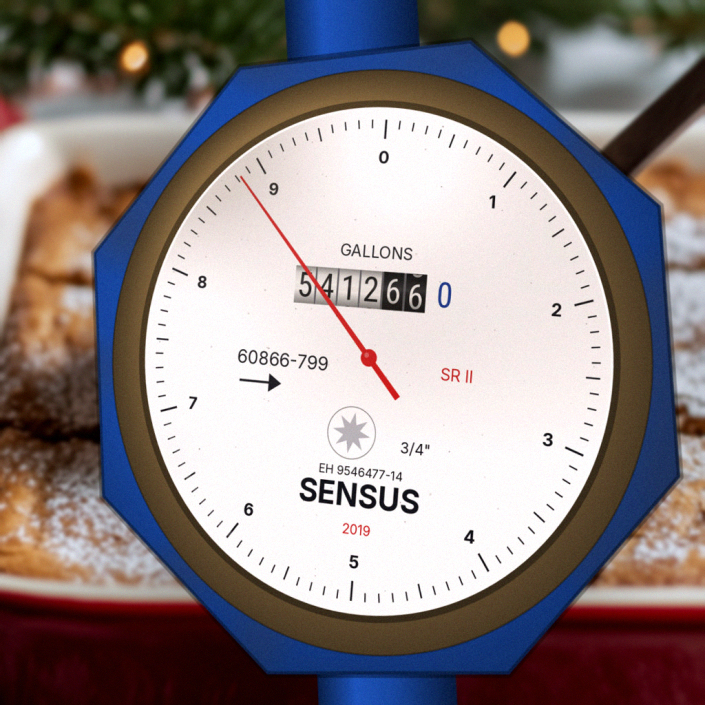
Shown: **5412658.8** gal
